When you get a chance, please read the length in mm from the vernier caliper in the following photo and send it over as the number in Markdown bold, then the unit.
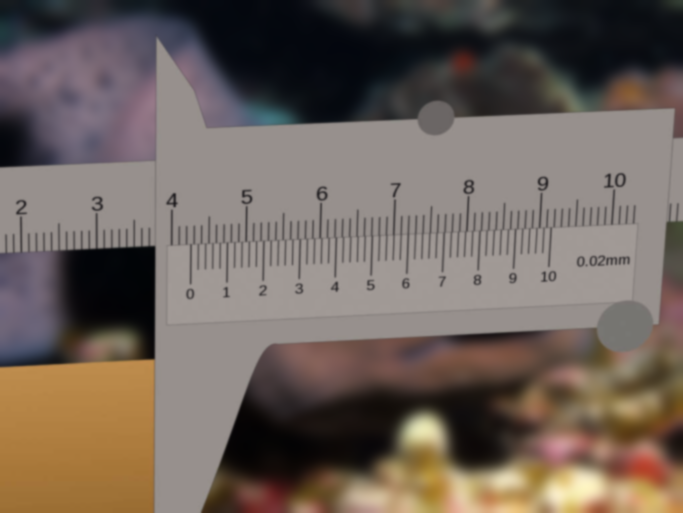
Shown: **42.6** mm
